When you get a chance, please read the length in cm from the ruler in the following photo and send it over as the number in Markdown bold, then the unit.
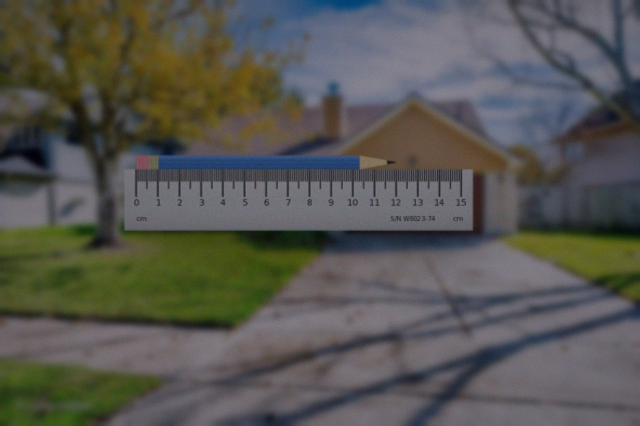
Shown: **12** cm
